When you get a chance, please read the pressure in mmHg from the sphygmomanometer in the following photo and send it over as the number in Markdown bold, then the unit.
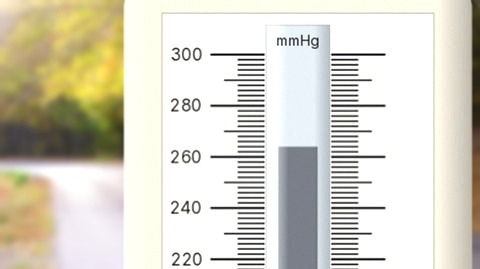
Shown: **264** mmHg
